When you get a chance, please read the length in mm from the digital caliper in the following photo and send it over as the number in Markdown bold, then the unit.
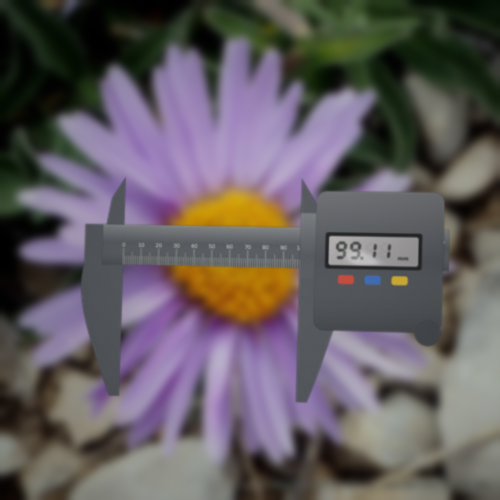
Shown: **99.11** mm
